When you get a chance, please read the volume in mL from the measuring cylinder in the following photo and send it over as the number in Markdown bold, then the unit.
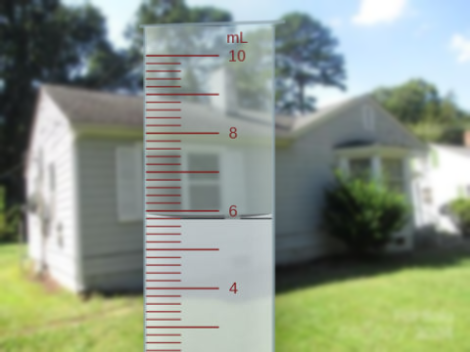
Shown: **5.8** mL
